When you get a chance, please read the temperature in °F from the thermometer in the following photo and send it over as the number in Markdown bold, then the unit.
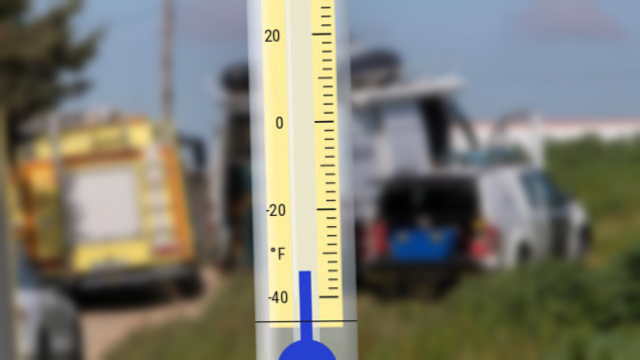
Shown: **-34** °F
